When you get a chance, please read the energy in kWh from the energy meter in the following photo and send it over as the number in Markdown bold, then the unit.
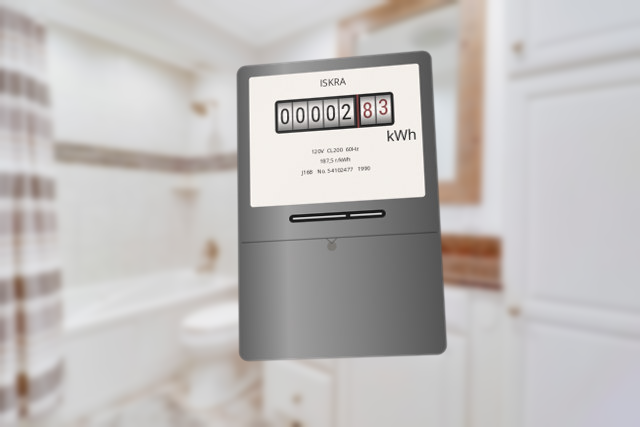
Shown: **2.83** kWh
